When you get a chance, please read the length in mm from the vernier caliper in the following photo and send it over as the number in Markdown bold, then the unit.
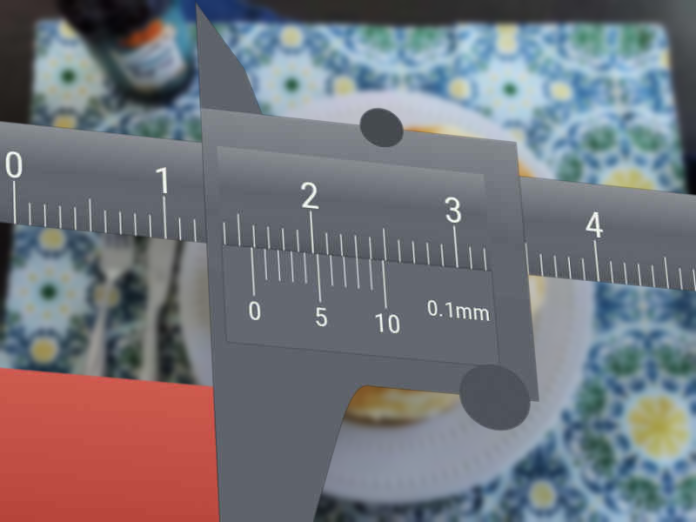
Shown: **15.8** mm
